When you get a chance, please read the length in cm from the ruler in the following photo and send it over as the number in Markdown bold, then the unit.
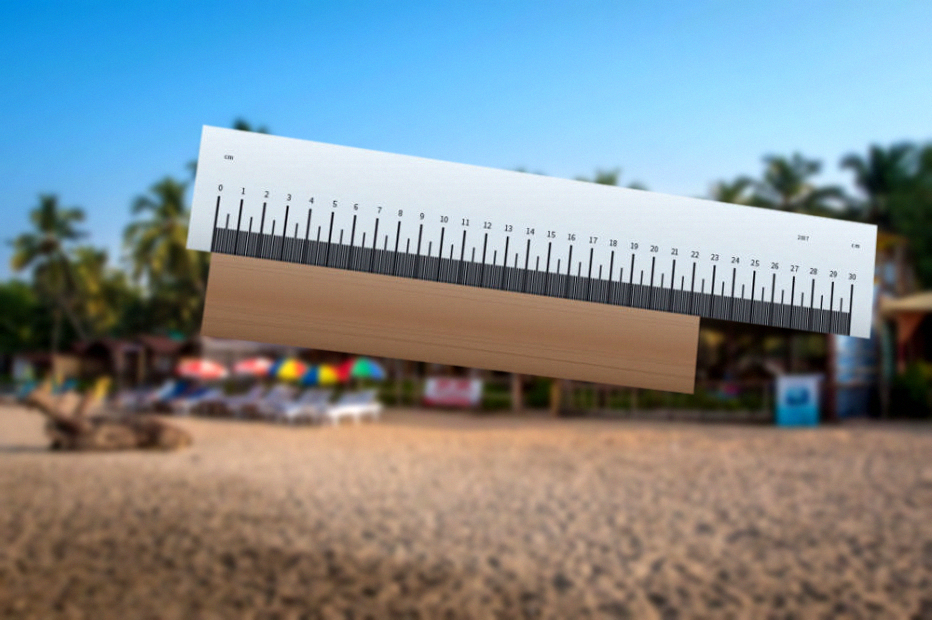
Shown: **22.5** cm
